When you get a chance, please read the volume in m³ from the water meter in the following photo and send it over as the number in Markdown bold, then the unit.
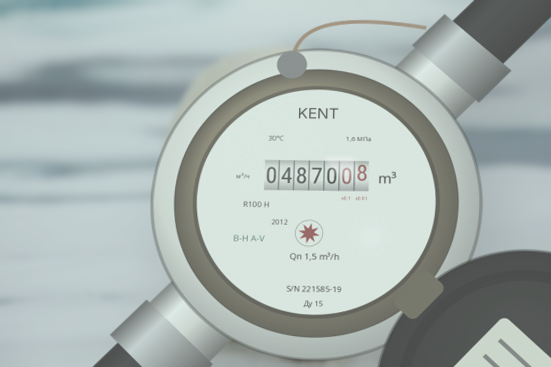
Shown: **4870.08** m³
